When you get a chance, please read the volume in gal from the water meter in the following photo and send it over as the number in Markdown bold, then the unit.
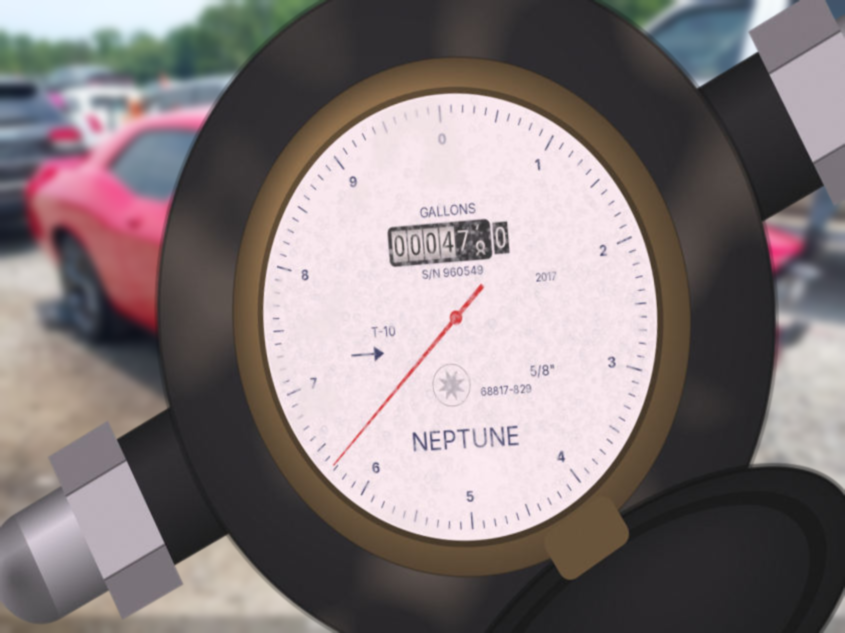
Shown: **4776.3** gal
